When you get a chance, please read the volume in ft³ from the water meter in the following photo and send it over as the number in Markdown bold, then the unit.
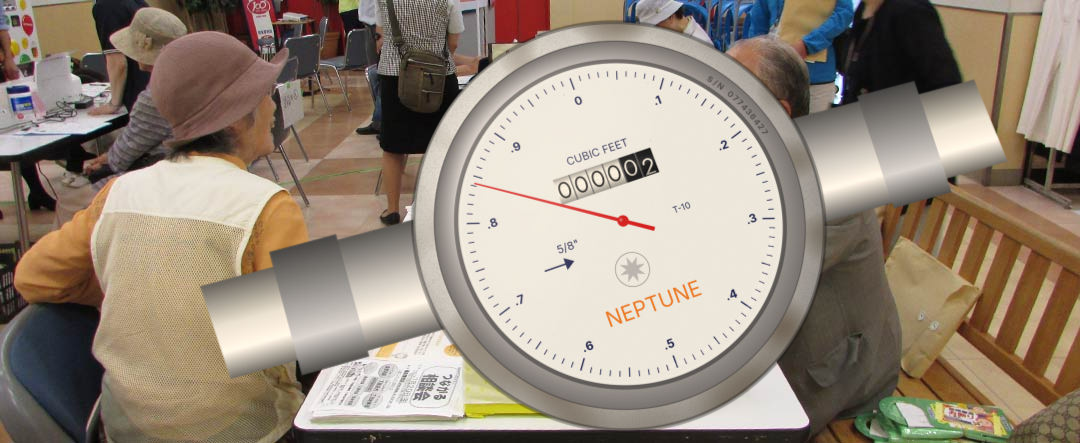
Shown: **1.84** ft³
